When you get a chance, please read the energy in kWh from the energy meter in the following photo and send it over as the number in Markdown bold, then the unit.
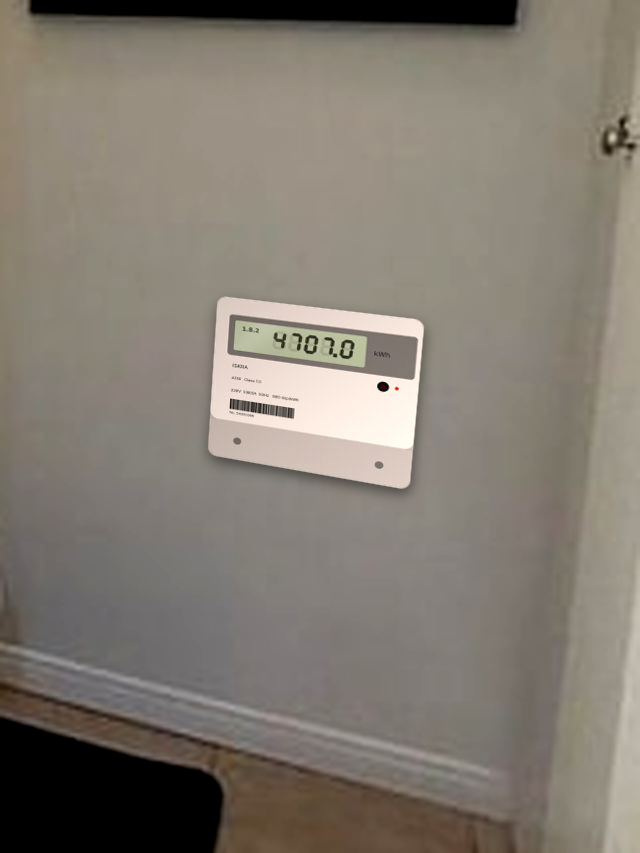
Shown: **4707.0** kWh
